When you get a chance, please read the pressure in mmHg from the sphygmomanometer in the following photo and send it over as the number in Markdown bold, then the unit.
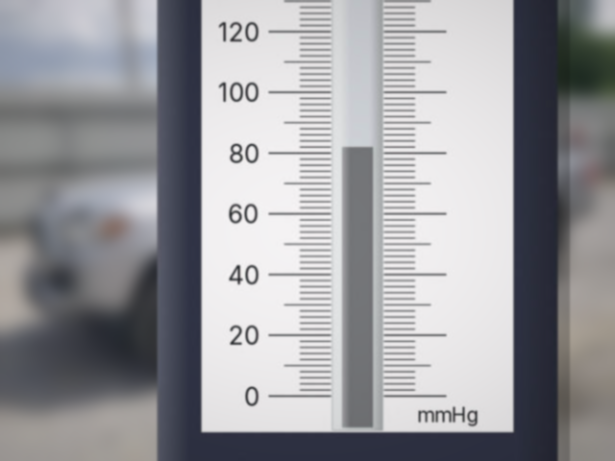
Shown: **82** mmHg
